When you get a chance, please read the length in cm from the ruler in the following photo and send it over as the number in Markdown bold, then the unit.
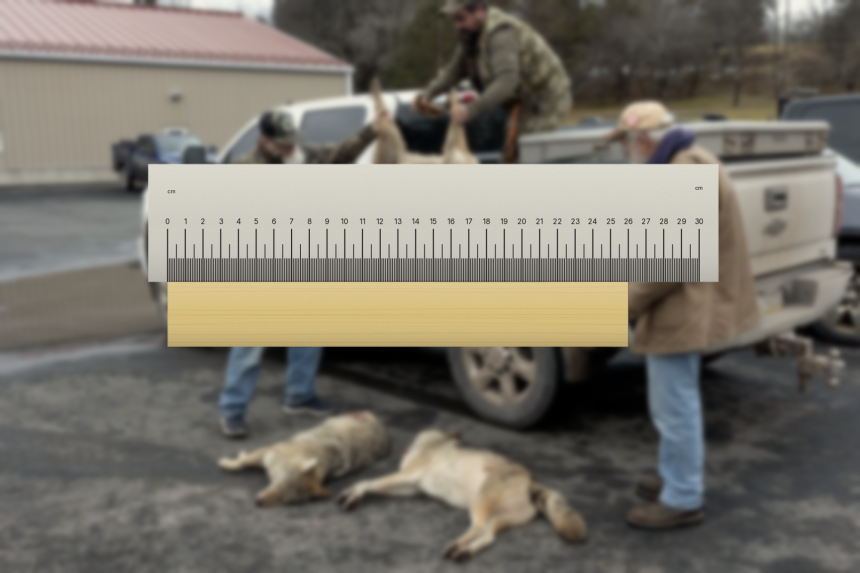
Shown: **26** cm
